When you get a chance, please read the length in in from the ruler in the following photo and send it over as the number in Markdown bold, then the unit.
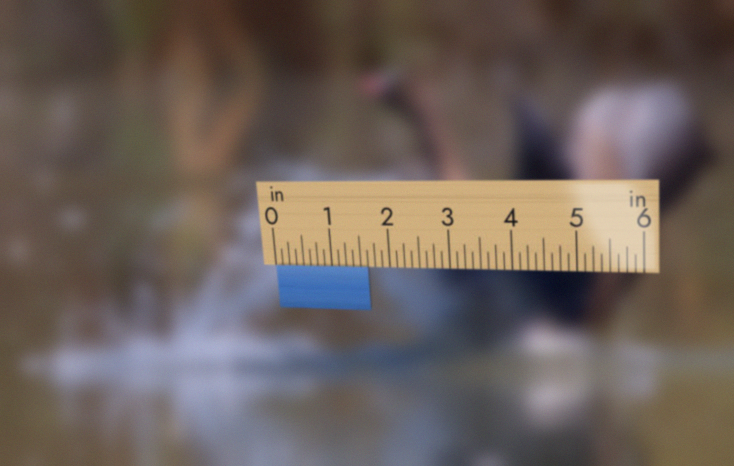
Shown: **1.625** in
